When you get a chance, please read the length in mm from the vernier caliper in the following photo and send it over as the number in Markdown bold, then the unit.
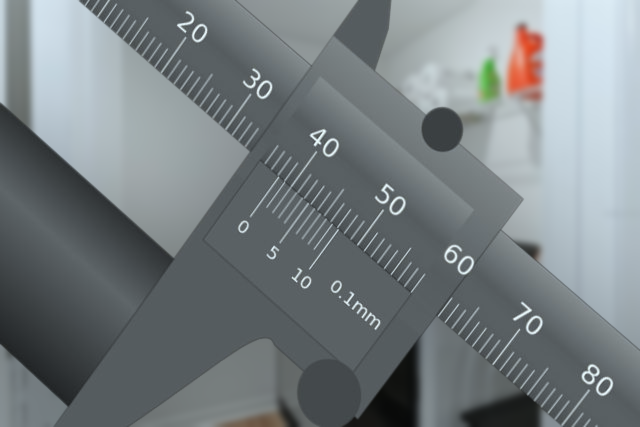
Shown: **38.2** mm
